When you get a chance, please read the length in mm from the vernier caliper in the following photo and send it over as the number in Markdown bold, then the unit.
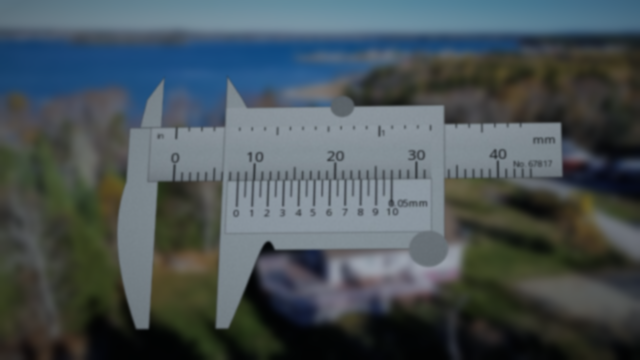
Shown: **8.0** mm
